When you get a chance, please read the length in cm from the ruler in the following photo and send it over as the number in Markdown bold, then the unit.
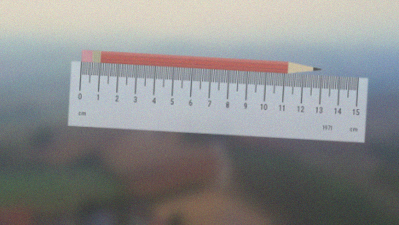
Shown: **13** cm
